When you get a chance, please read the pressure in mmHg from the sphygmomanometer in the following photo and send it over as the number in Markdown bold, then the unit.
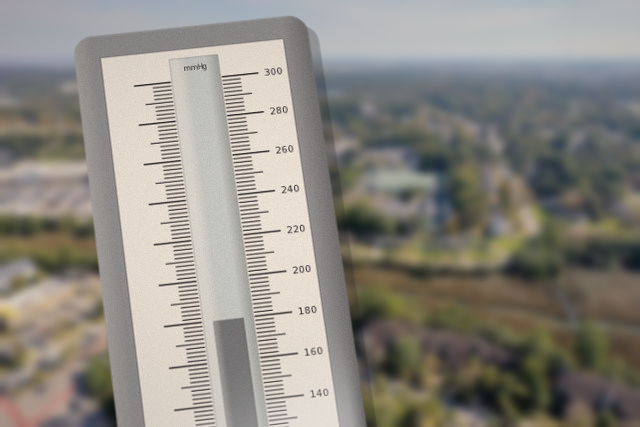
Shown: **180** mmHg
